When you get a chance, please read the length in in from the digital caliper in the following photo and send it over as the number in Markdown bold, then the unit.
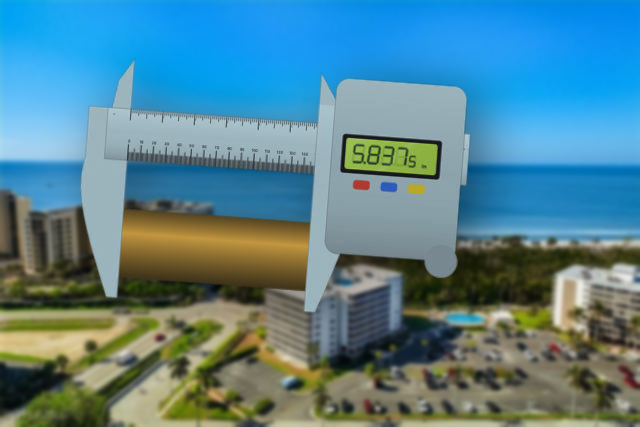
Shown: **5.8375** in
